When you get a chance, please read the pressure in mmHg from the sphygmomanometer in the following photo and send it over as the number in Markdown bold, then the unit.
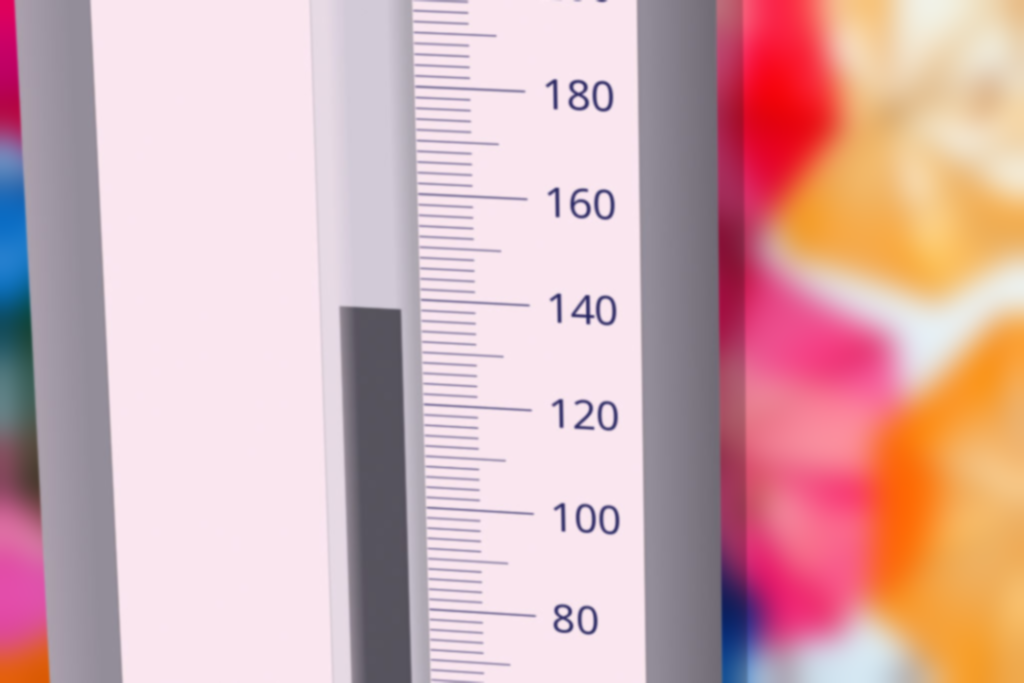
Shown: **138** mmHg
